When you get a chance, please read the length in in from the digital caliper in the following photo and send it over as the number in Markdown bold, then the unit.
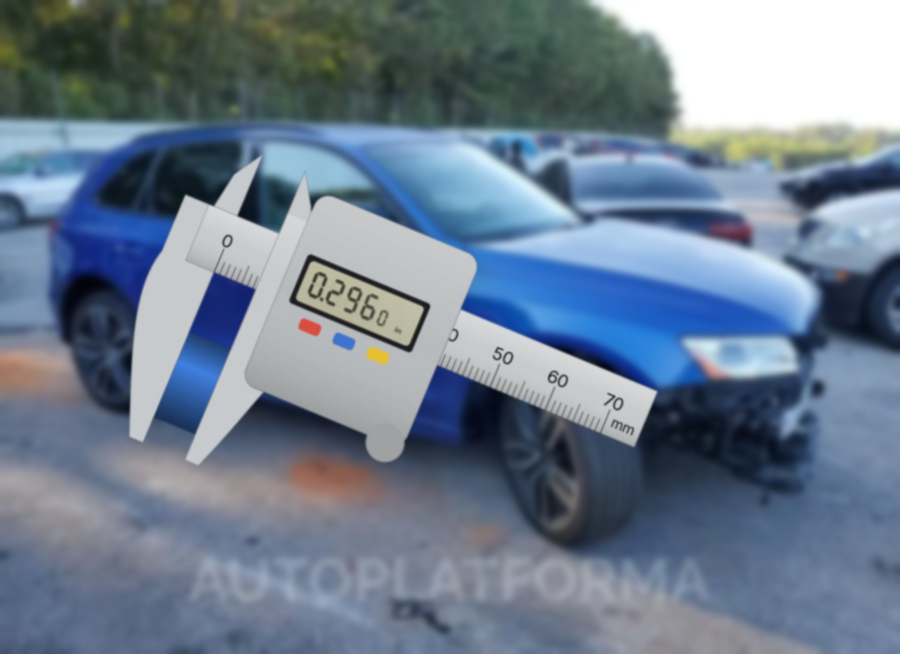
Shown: **0.2960** in
